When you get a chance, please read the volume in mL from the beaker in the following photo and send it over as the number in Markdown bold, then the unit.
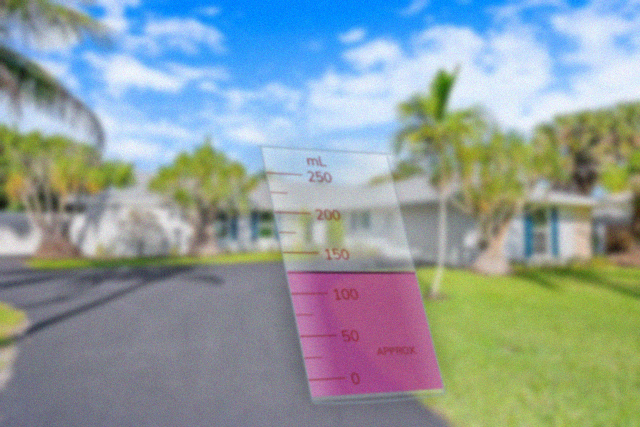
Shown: **125** mL
